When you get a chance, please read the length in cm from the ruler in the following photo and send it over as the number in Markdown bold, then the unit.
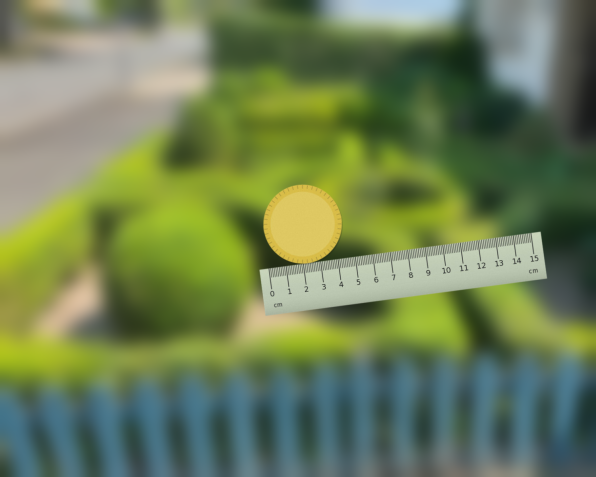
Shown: **4.5** cm
